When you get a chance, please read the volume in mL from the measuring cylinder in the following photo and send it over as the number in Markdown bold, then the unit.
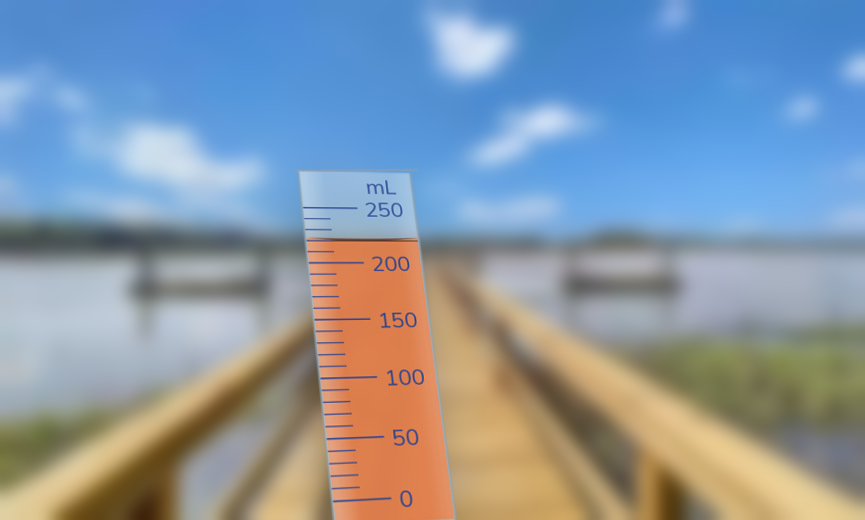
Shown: **220** mL
